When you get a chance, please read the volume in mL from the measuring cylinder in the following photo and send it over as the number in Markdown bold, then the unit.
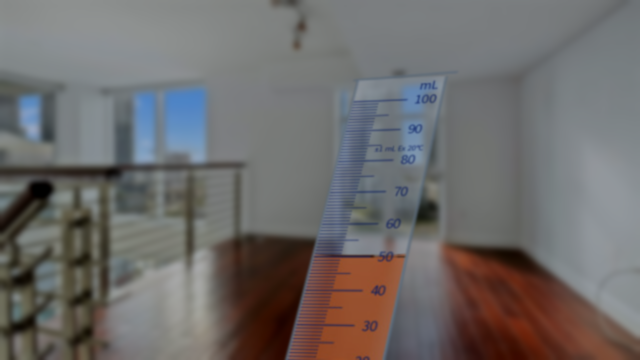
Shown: **50** mL
